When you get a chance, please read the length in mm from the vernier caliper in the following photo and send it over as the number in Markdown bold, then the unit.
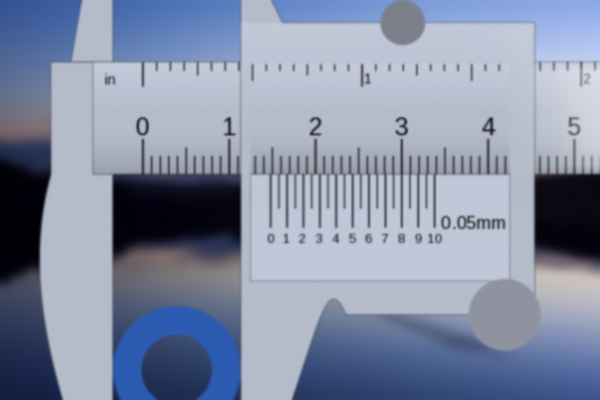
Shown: **14.8** mm
